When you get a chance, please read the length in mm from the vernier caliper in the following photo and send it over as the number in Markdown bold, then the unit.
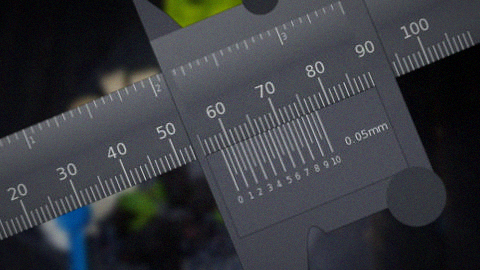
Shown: **58.2** mm
